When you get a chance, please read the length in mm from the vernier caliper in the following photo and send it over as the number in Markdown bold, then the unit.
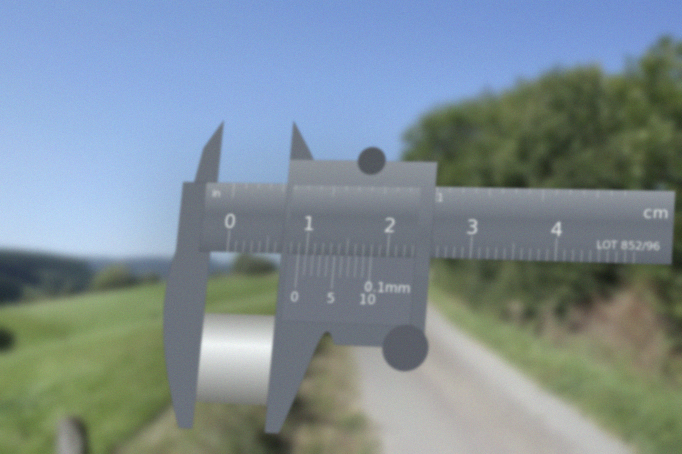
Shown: **9.0** mm
